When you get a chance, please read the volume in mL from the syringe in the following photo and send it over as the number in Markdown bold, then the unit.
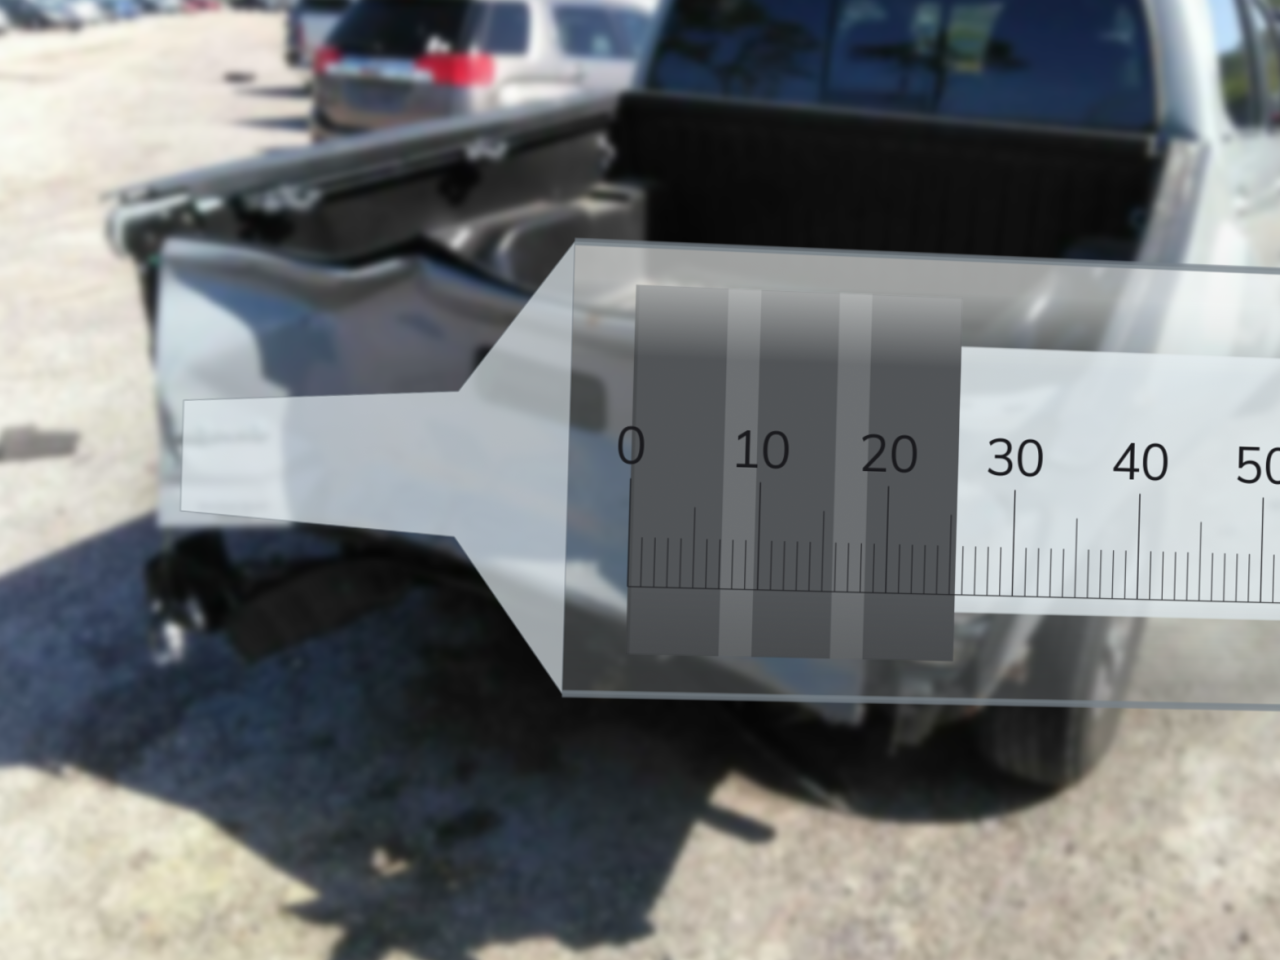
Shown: **0** mL
